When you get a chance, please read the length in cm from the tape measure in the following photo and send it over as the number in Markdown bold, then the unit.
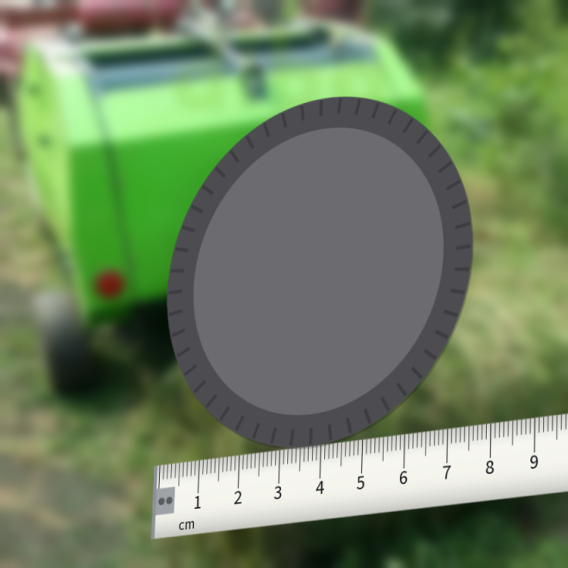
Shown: **7.5** cm
